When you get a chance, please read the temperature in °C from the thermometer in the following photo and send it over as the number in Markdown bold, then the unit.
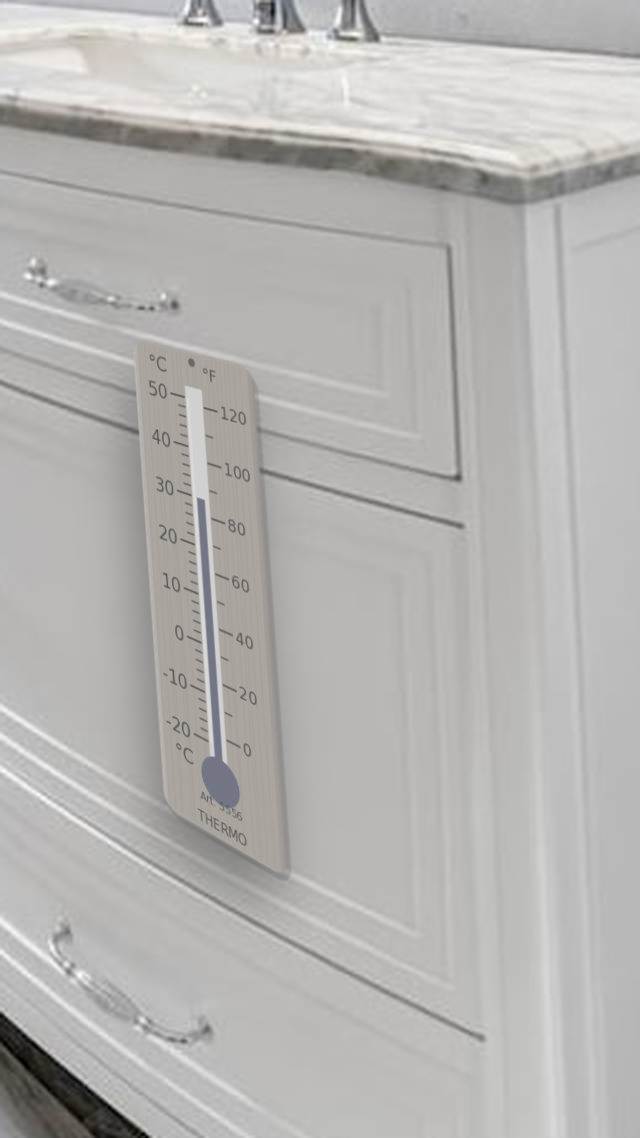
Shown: **30** °C
